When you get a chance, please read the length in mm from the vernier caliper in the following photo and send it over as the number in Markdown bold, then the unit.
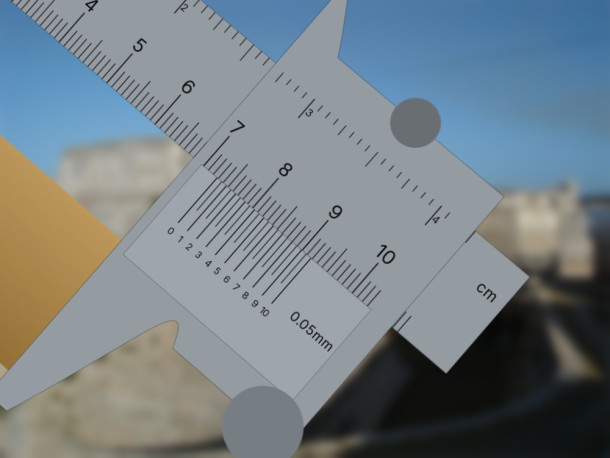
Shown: **72.8** mm
